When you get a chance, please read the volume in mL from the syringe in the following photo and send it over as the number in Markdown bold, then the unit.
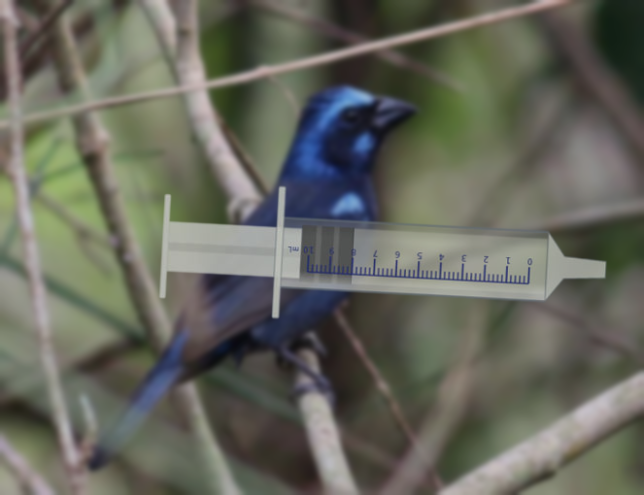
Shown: **8** mL
